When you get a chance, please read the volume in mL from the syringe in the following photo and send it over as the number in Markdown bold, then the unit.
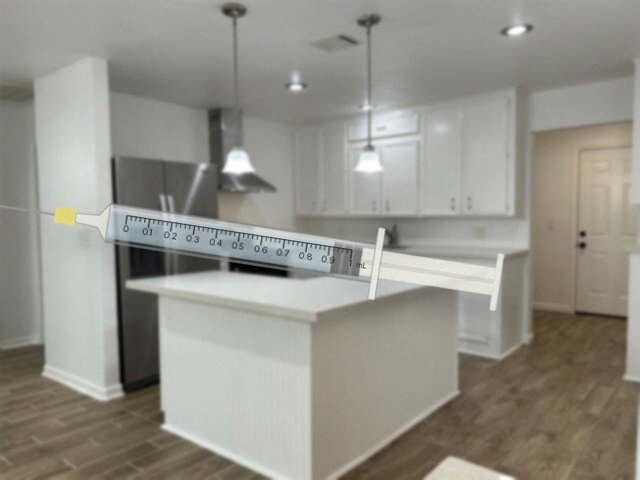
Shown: **0.92** mL
